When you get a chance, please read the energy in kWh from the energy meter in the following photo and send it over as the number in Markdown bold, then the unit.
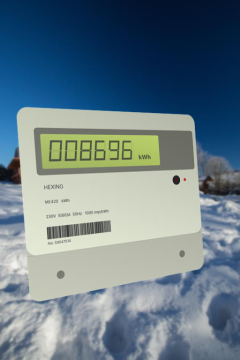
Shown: **8696** kWh
